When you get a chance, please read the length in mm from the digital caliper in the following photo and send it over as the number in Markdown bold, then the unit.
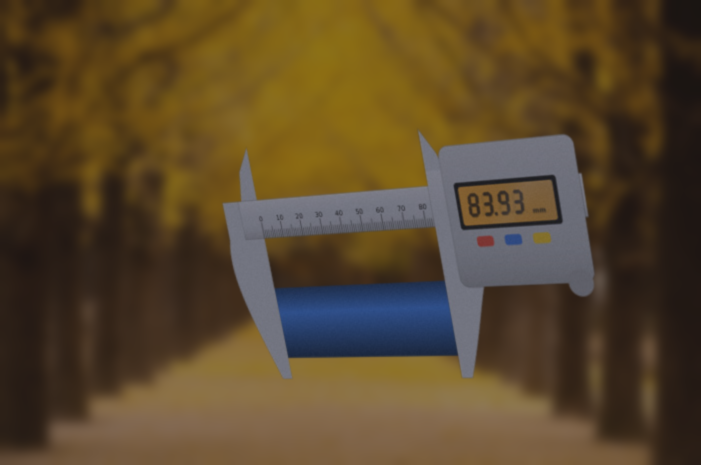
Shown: **83.93** mm
